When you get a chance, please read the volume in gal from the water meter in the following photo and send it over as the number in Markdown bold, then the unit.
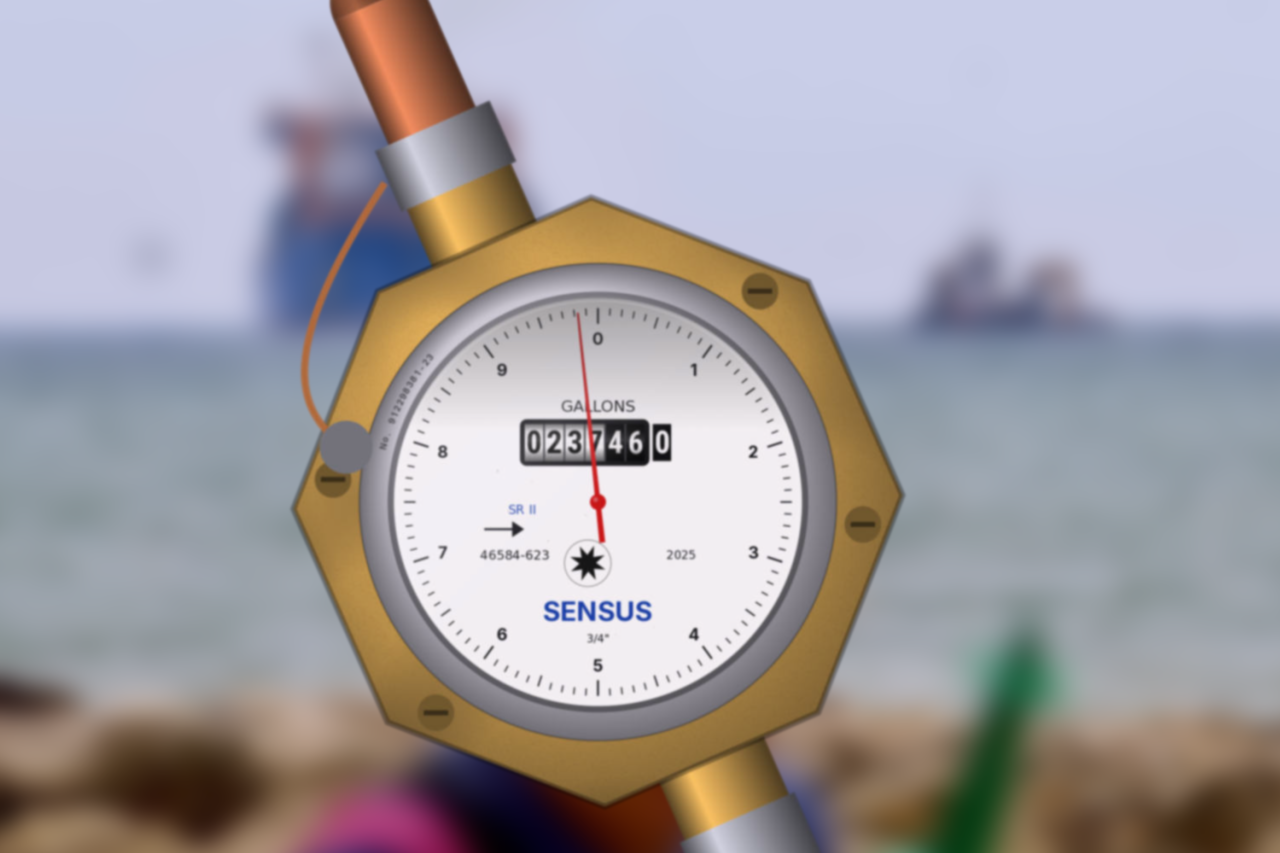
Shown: **237459.8** gal
